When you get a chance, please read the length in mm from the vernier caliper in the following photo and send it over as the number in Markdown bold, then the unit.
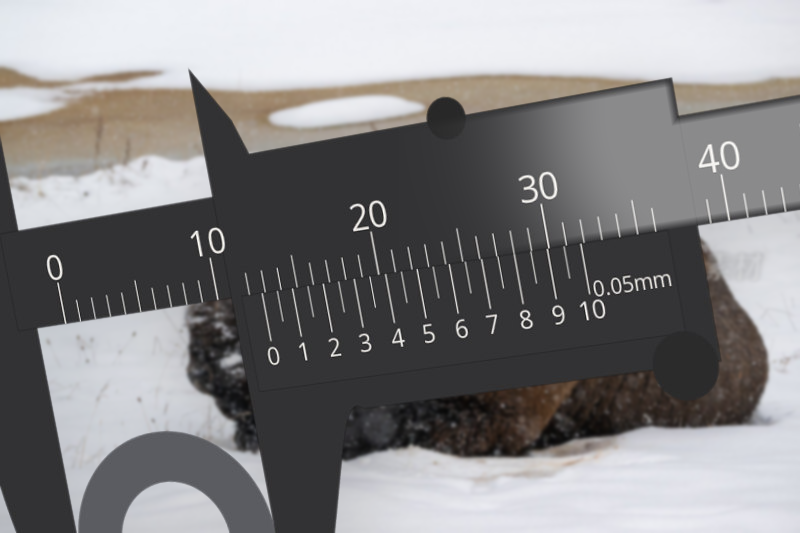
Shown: **12.8** mm
